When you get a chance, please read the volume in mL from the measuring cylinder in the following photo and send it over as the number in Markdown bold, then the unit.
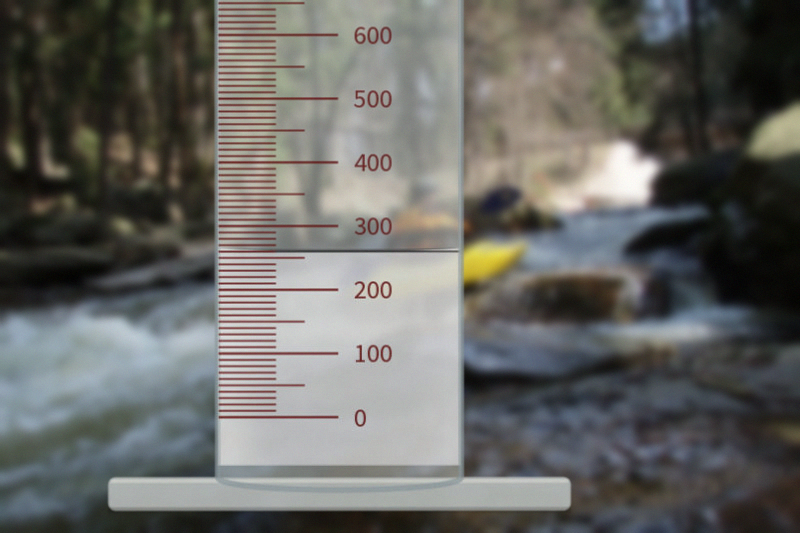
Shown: **260** mL
